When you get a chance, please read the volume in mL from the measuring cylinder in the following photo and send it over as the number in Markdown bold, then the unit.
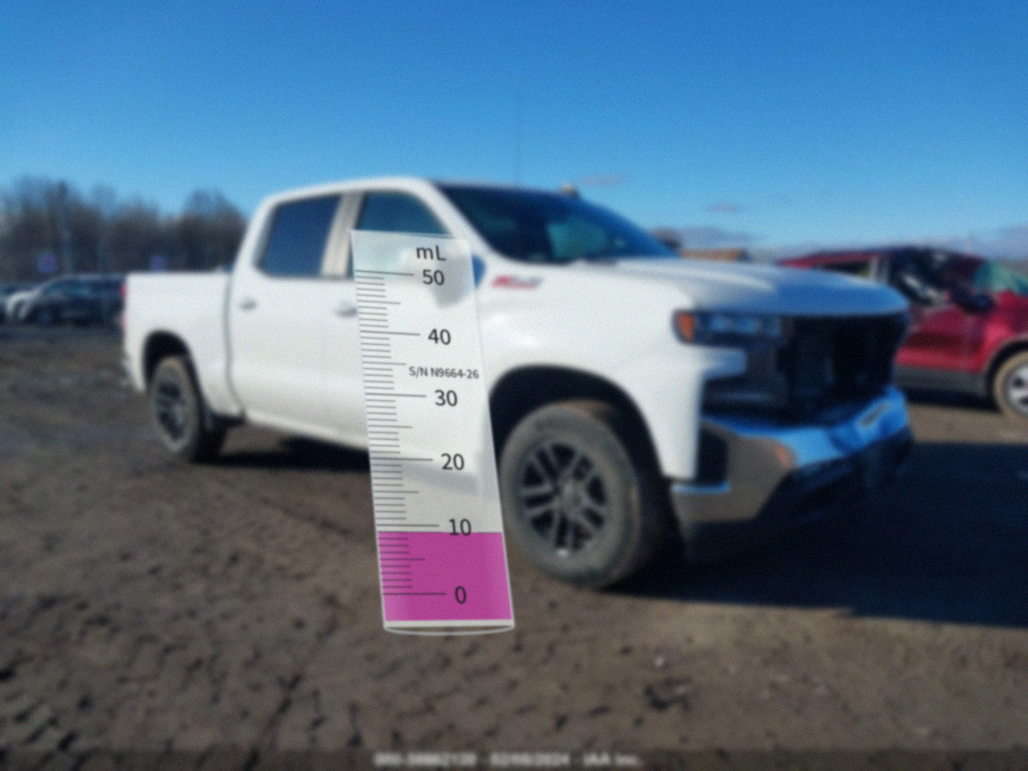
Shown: **9** mL
